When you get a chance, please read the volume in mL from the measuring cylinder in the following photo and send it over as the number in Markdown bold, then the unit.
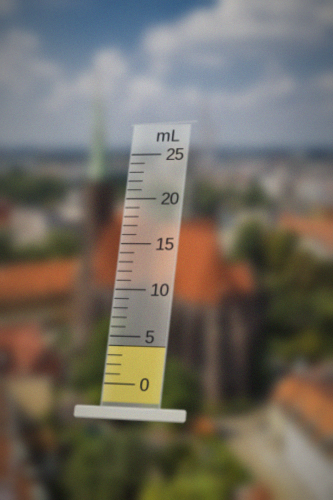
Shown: **4** mL
